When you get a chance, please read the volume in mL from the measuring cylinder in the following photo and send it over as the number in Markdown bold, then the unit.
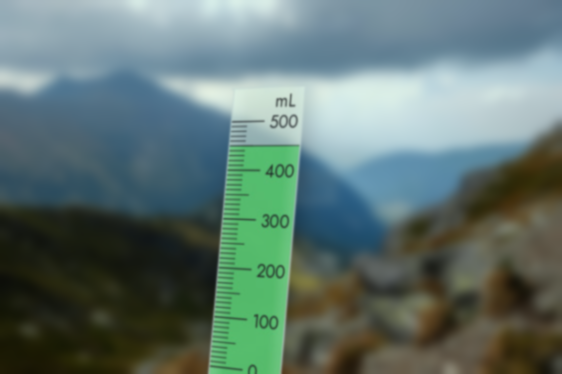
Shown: **450** mL
